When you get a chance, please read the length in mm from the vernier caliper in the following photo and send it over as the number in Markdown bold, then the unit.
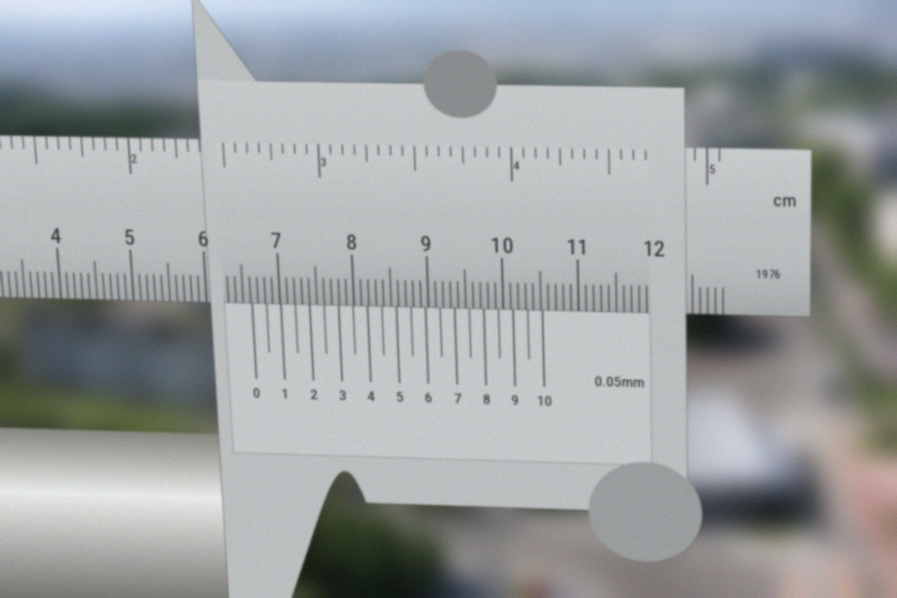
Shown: **66.2** mm
